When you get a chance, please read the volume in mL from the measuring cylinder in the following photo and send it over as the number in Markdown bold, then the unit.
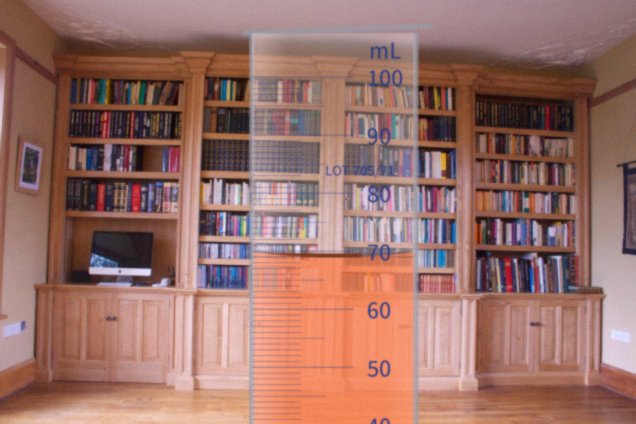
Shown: **69** mL
